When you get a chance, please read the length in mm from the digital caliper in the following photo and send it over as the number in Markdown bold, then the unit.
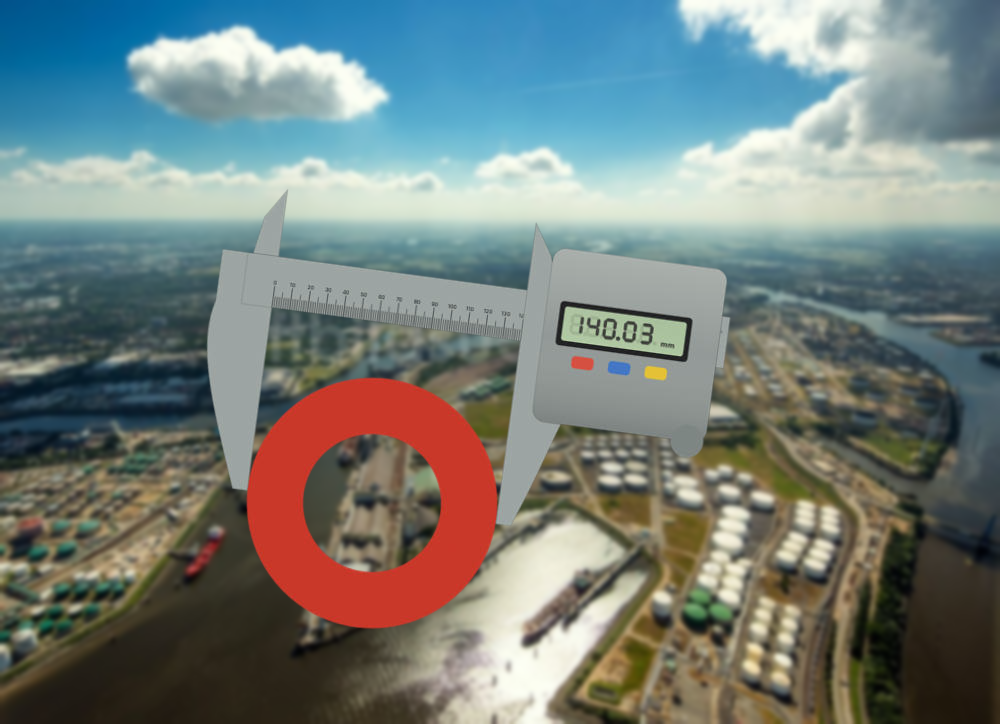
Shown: **140.03** mm
